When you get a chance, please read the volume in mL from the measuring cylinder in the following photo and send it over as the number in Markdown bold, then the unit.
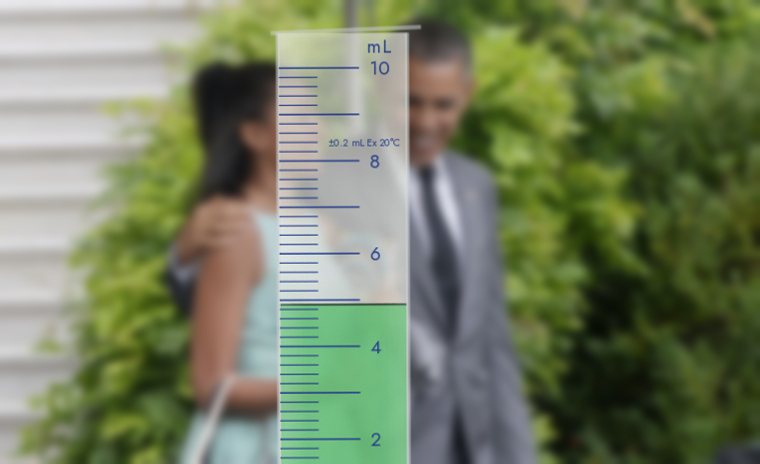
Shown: **4.9** mL
